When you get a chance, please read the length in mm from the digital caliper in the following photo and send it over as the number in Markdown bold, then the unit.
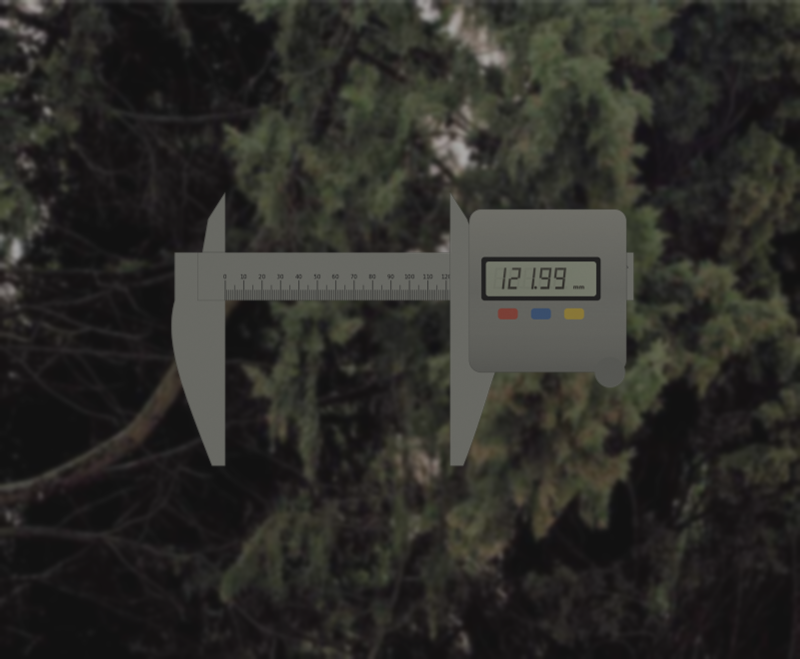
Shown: **121.99** mm
